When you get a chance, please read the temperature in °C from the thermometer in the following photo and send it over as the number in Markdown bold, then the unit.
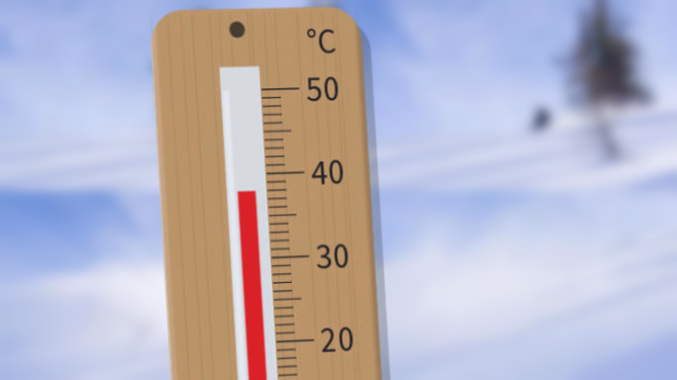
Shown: **38** °C
